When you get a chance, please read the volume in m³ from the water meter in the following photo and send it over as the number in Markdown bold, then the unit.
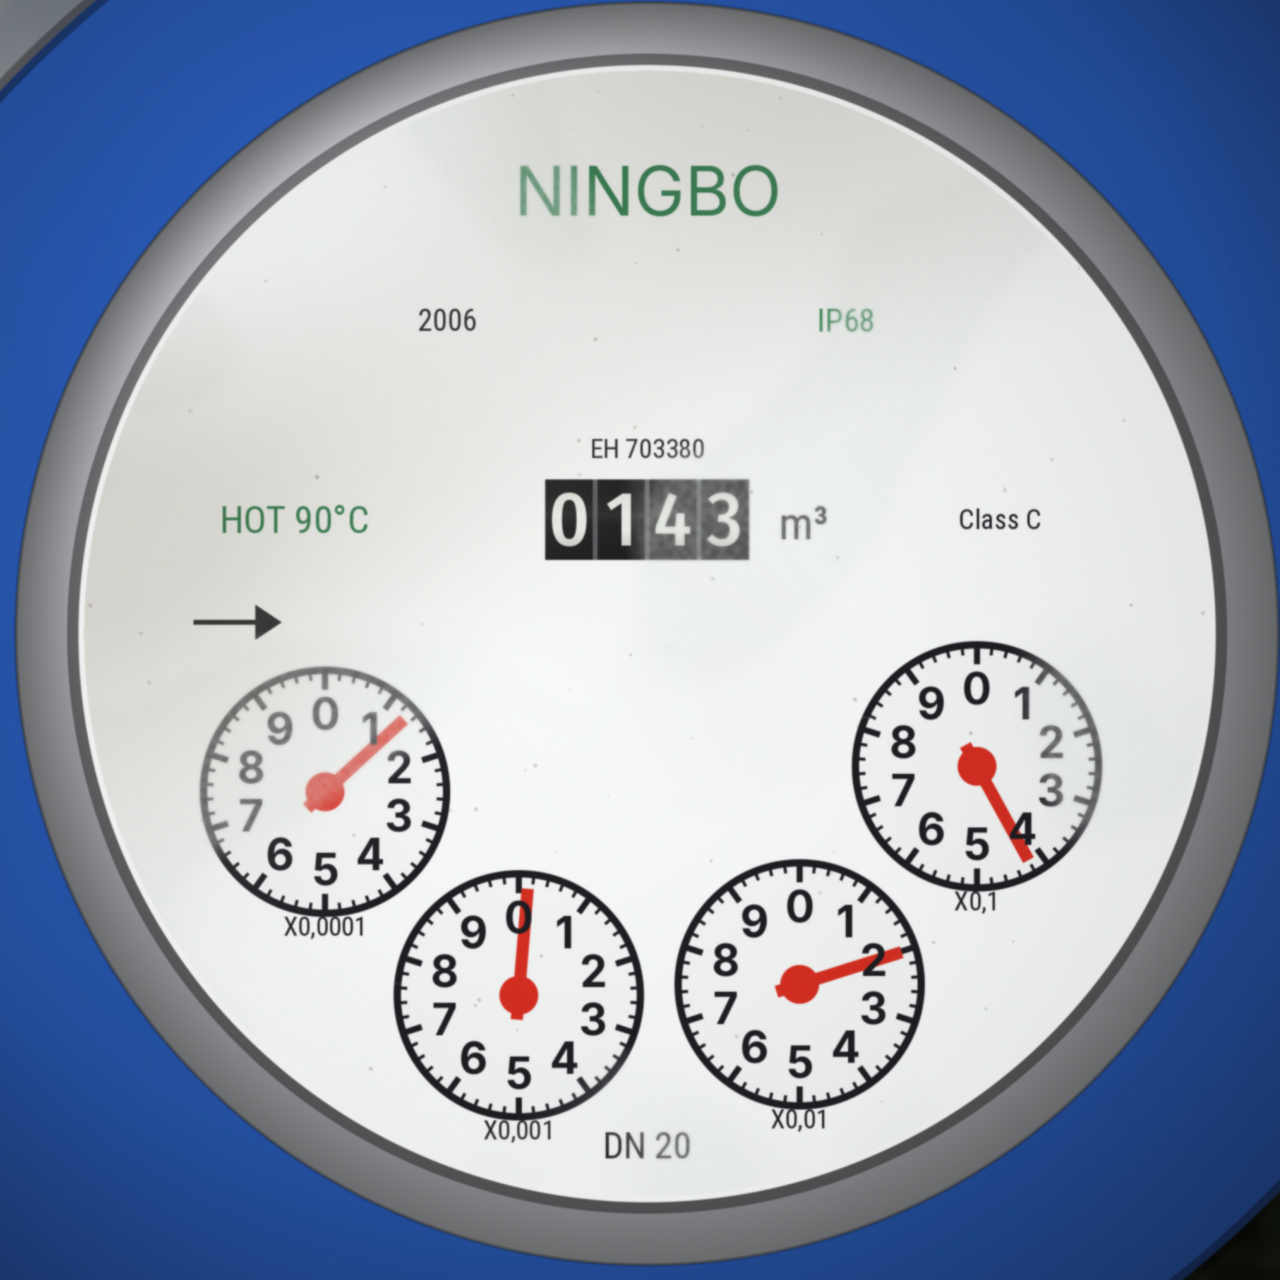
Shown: **143.4201** m³
